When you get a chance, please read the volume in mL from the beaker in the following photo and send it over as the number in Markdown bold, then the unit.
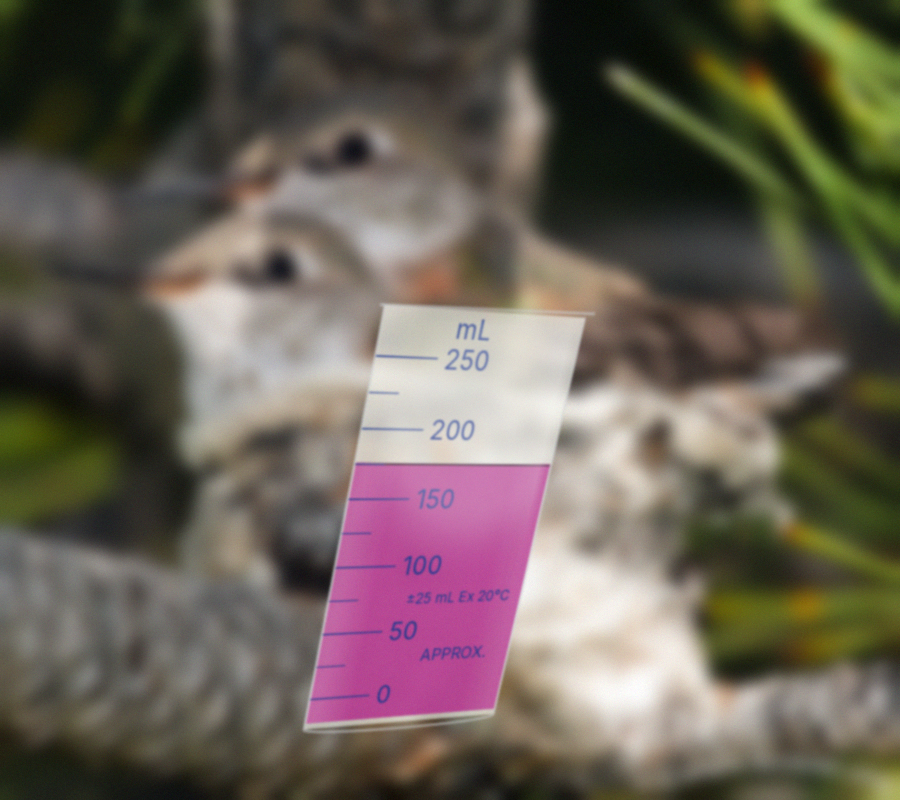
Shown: **175** mL
